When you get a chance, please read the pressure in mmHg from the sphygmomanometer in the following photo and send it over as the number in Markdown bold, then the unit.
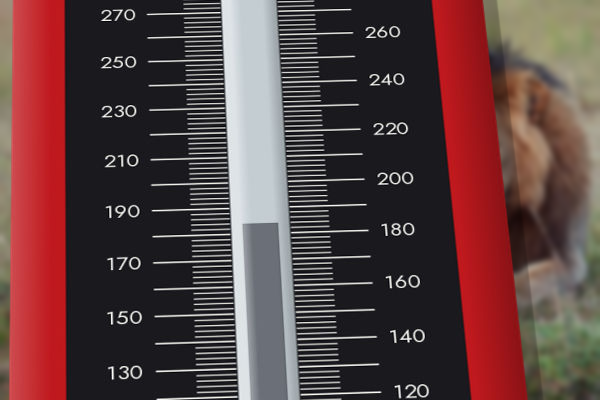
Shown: **184** mmHg
